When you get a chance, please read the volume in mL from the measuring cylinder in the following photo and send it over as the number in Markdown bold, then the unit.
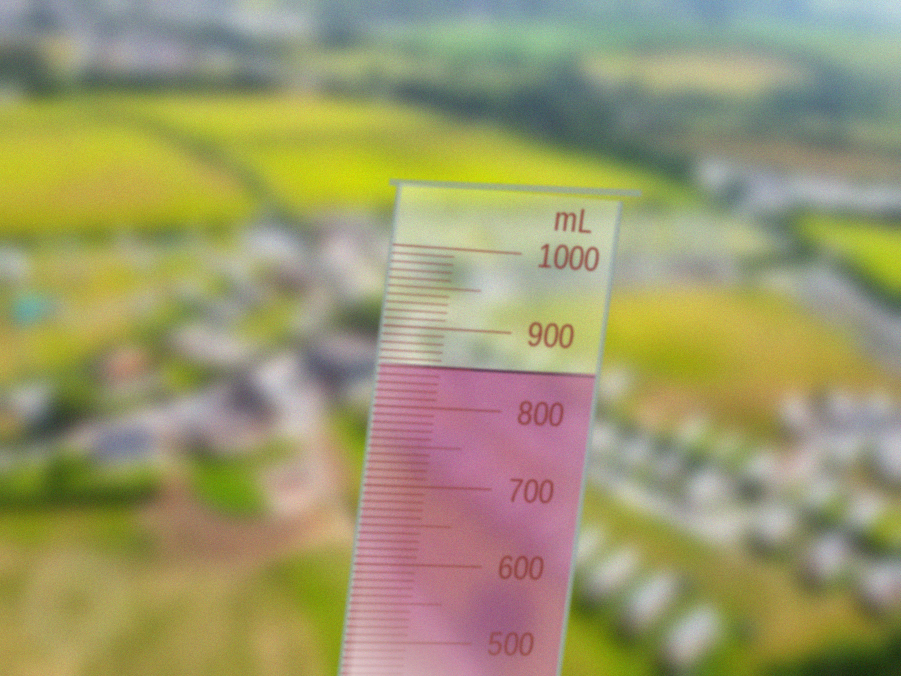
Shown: **850** mL
